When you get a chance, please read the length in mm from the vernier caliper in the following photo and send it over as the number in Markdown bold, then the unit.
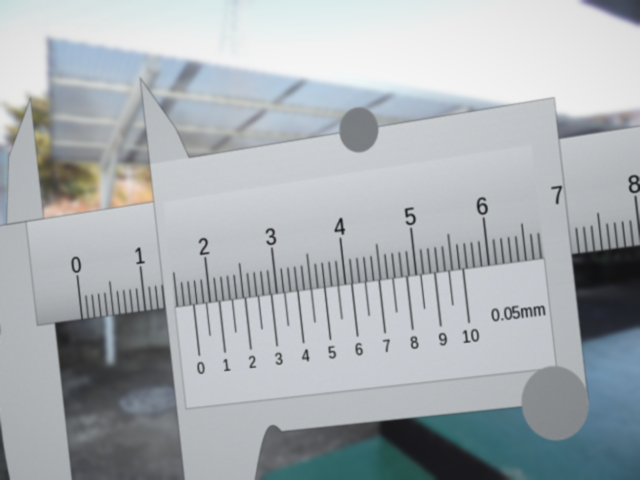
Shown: **17.5** mm
